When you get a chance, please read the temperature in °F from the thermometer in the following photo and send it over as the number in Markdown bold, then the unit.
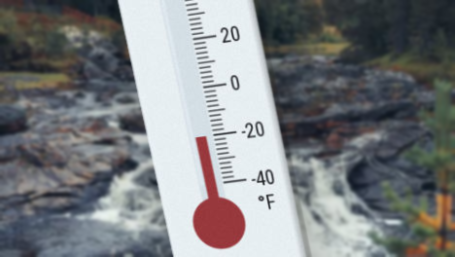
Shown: **-20** °F
